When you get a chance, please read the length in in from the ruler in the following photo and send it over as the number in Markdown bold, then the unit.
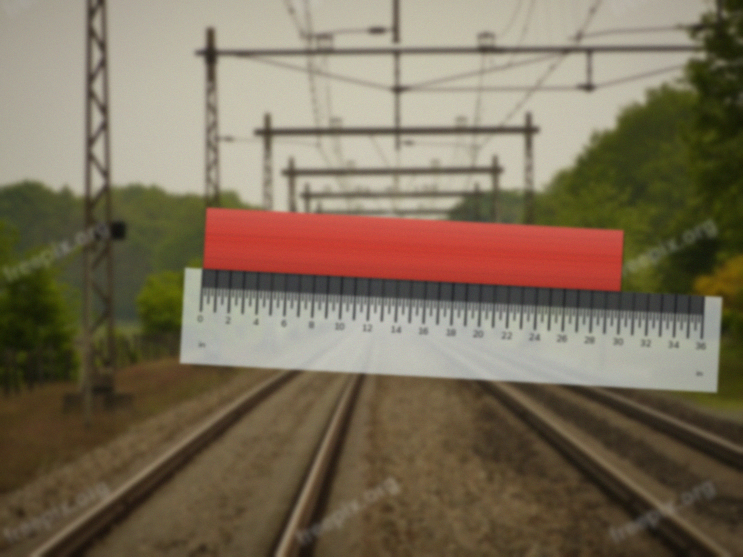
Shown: **30** in
